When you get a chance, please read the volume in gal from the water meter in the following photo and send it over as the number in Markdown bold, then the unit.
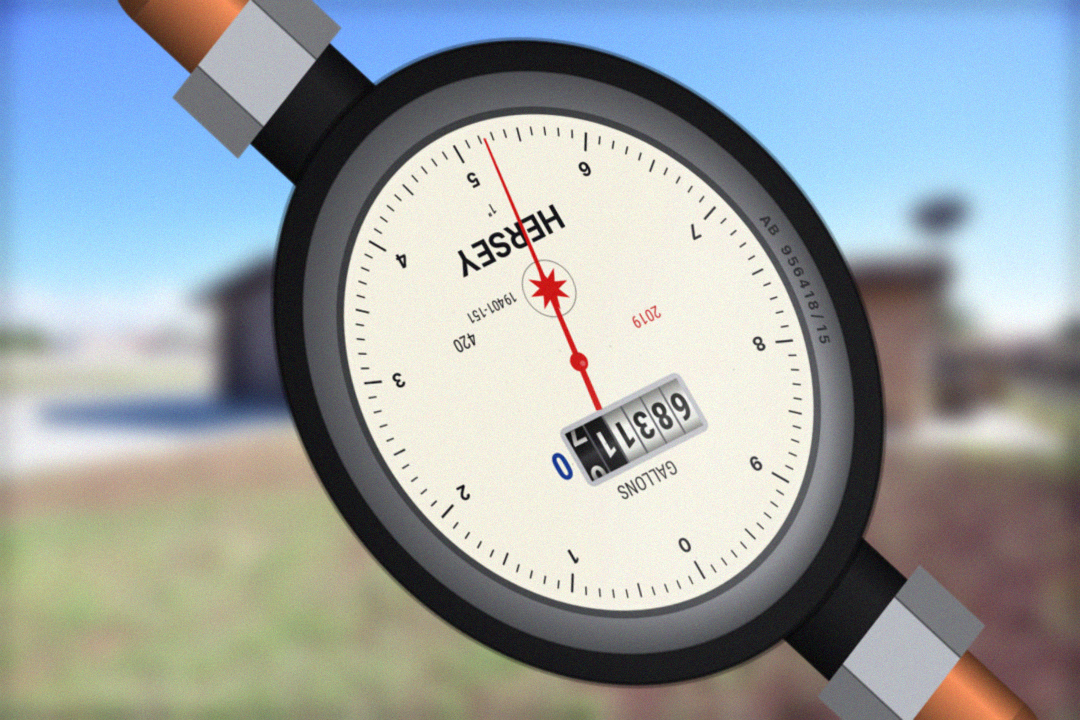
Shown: **6831165.2** gal
